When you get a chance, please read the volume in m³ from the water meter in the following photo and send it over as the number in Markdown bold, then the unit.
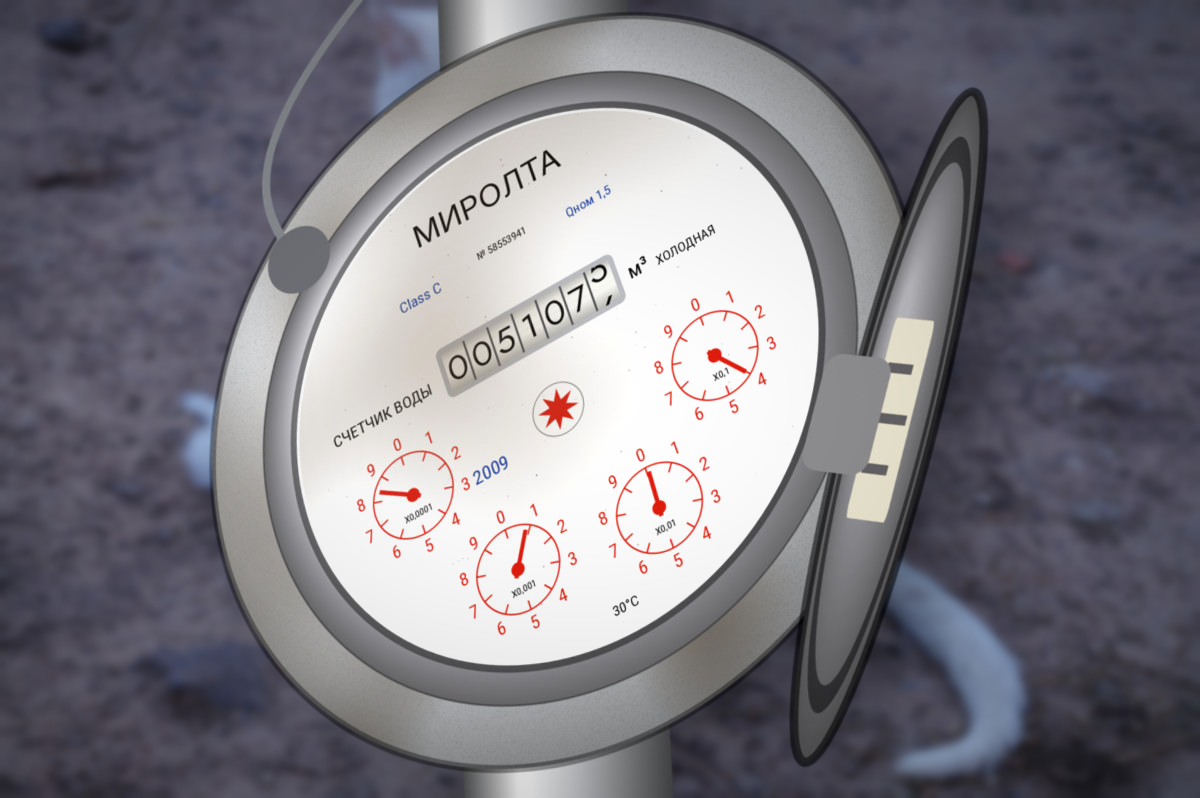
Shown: **51075.4008** m³
